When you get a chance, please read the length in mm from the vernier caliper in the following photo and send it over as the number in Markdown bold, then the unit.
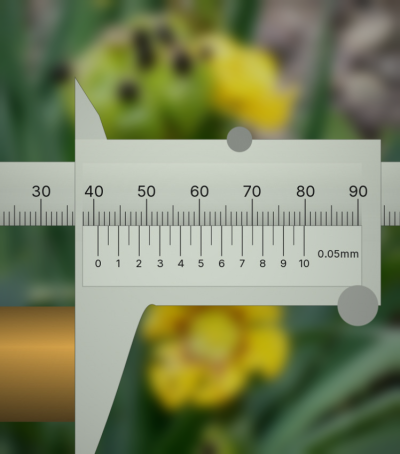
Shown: **40.8** mm
